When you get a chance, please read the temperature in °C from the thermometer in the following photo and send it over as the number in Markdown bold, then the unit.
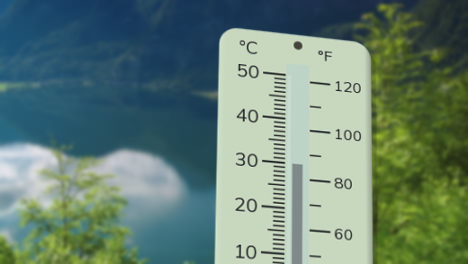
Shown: **30** °C
